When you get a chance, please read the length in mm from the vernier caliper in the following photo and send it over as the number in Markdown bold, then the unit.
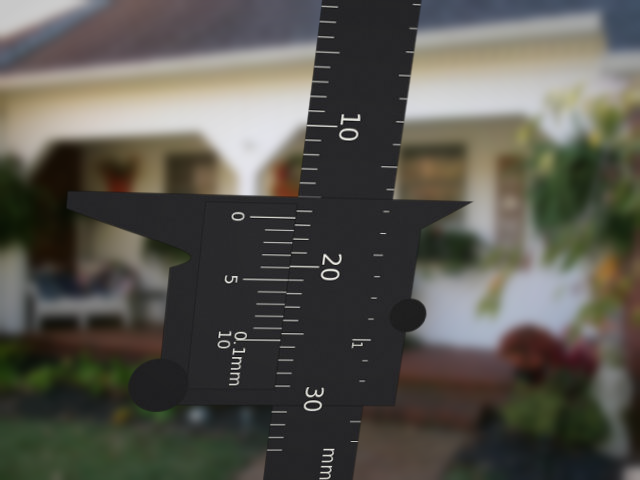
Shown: **16.5** mm
